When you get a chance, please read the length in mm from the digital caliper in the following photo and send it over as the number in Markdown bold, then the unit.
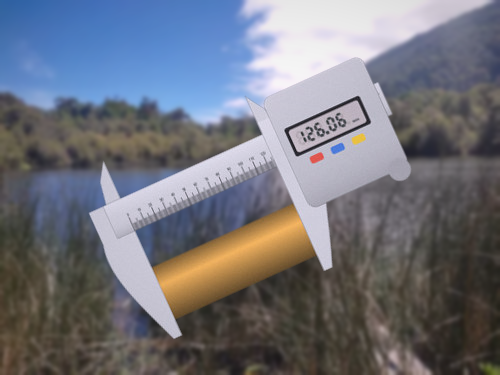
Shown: **126.06** mm
